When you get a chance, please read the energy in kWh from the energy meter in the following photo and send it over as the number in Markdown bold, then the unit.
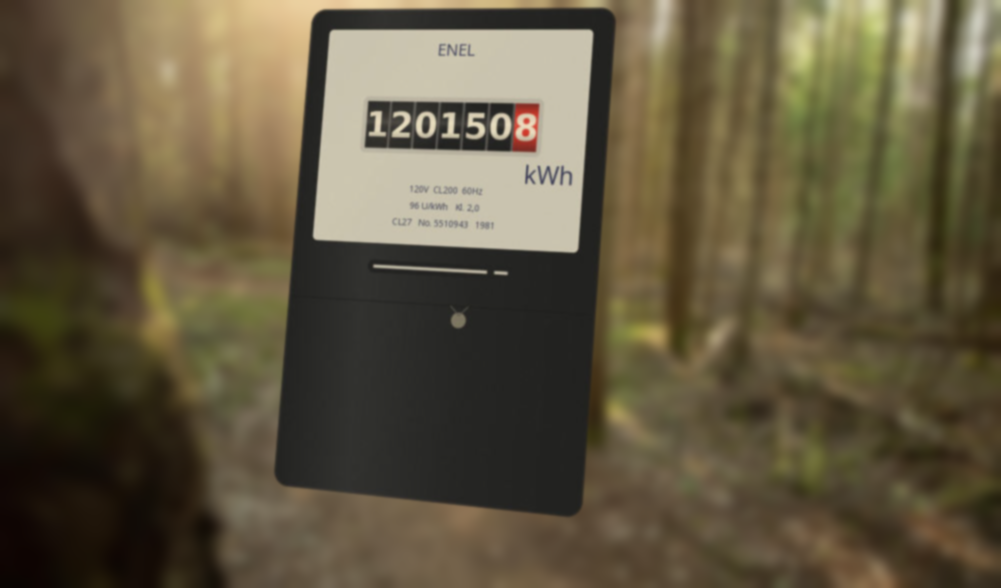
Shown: **120150.8** kWh
